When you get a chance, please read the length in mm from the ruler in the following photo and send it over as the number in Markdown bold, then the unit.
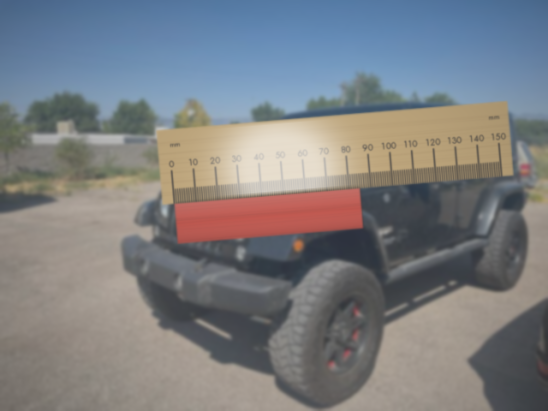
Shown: **85** mm
